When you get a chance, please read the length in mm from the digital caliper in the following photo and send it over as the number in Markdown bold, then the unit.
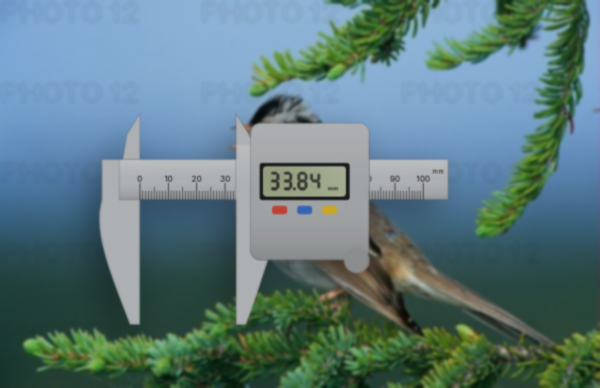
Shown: **33.84** mm
